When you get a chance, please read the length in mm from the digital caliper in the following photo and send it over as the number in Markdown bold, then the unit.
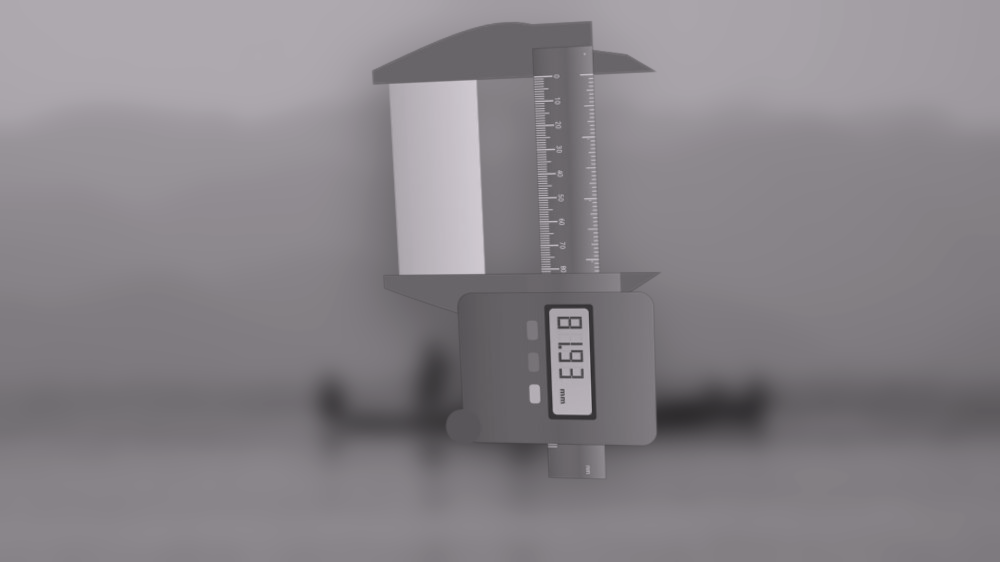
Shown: **81.93** mm
